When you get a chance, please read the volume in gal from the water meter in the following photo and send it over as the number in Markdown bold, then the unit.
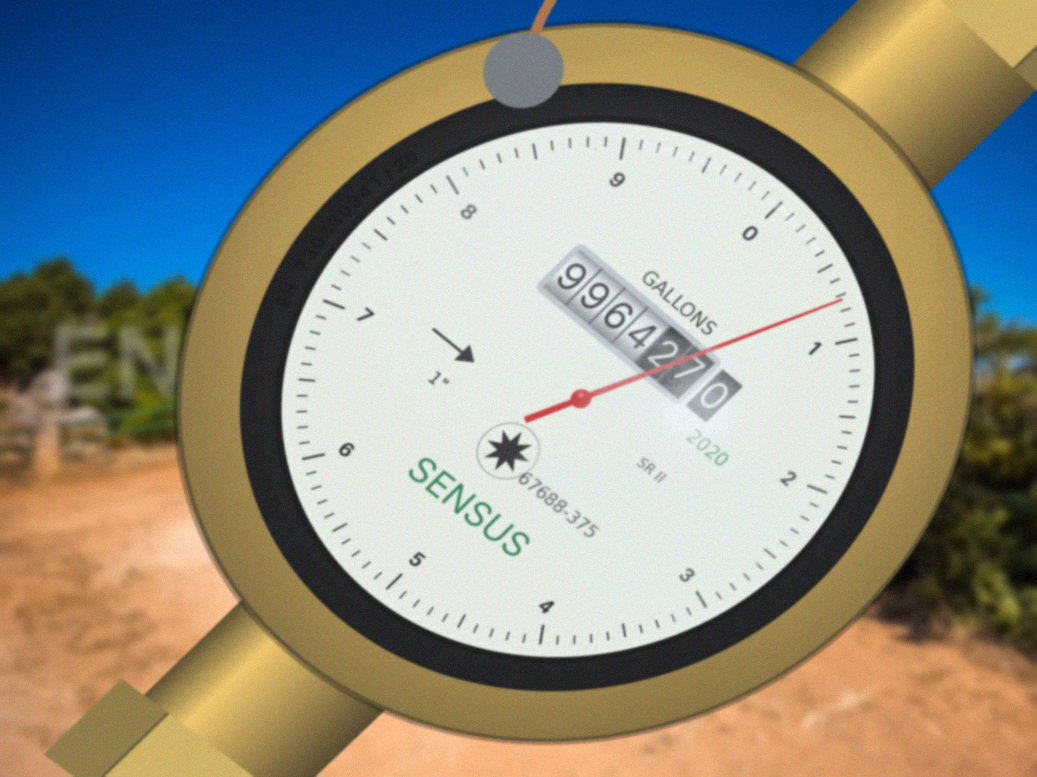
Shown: **9964270.7** gal
